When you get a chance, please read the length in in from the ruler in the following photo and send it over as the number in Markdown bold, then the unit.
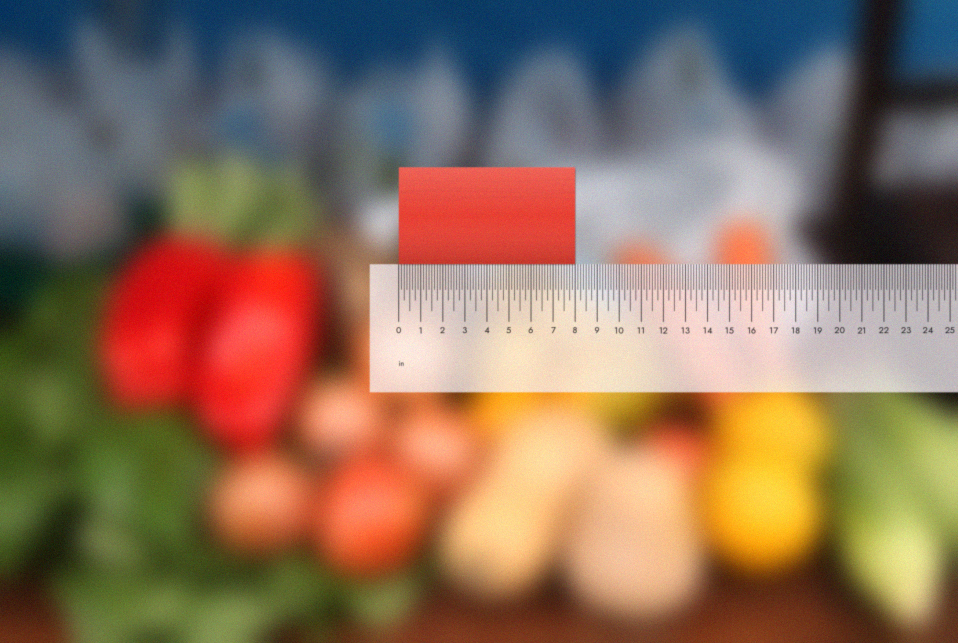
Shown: **8** in
